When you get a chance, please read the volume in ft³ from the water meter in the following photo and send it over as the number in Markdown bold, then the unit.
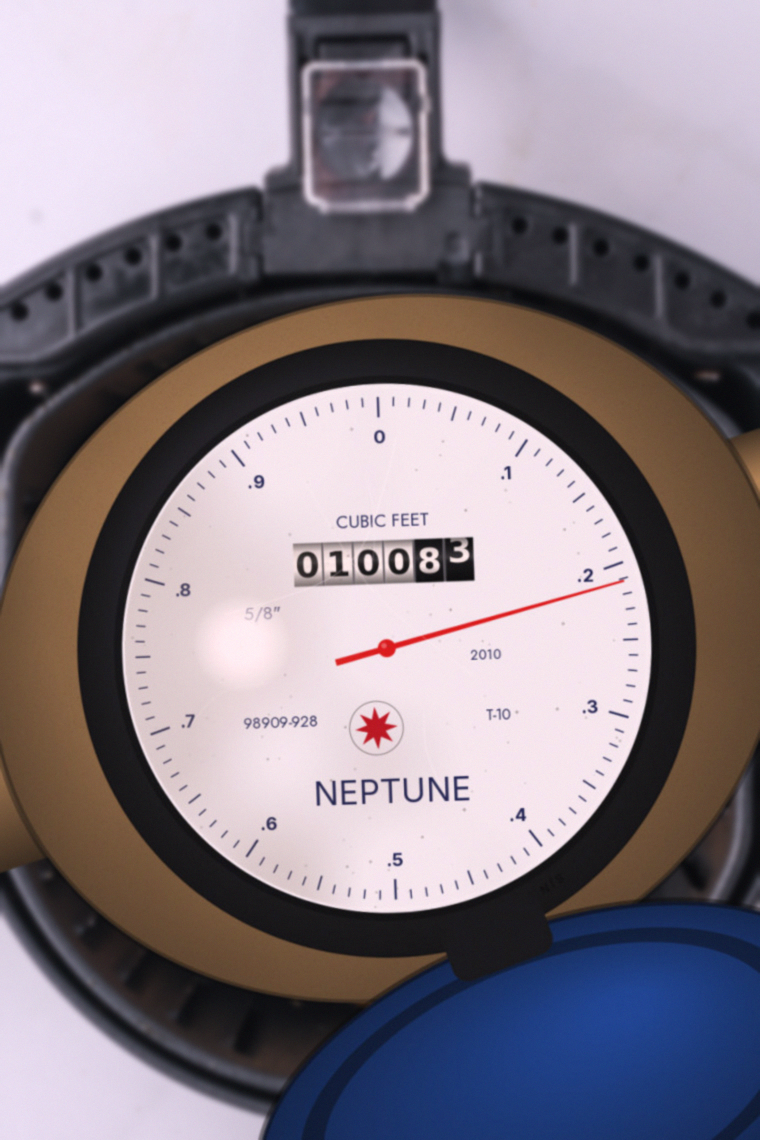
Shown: **10083.21** ft³
